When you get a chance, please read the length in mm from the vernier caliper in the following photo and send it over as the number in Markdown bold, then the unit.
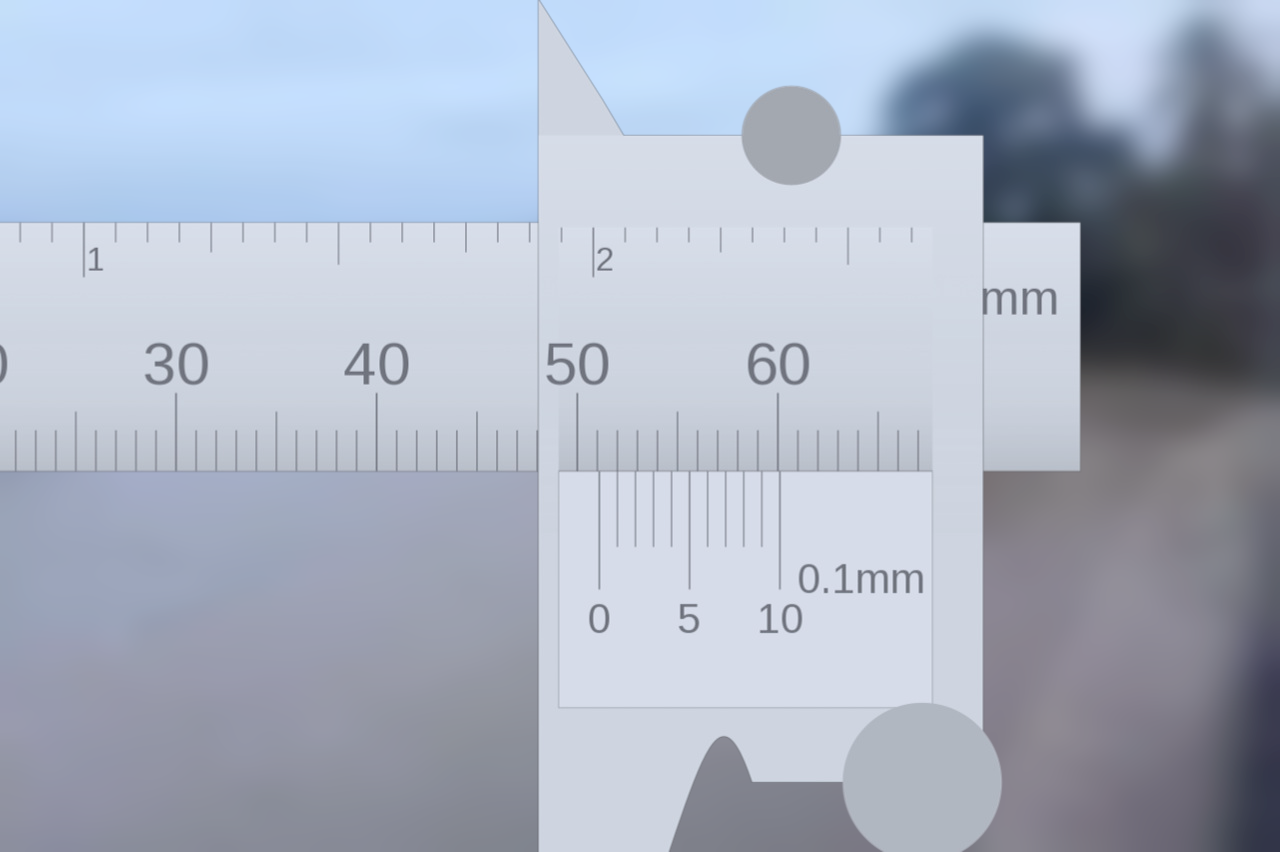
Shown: **51.1** mm
